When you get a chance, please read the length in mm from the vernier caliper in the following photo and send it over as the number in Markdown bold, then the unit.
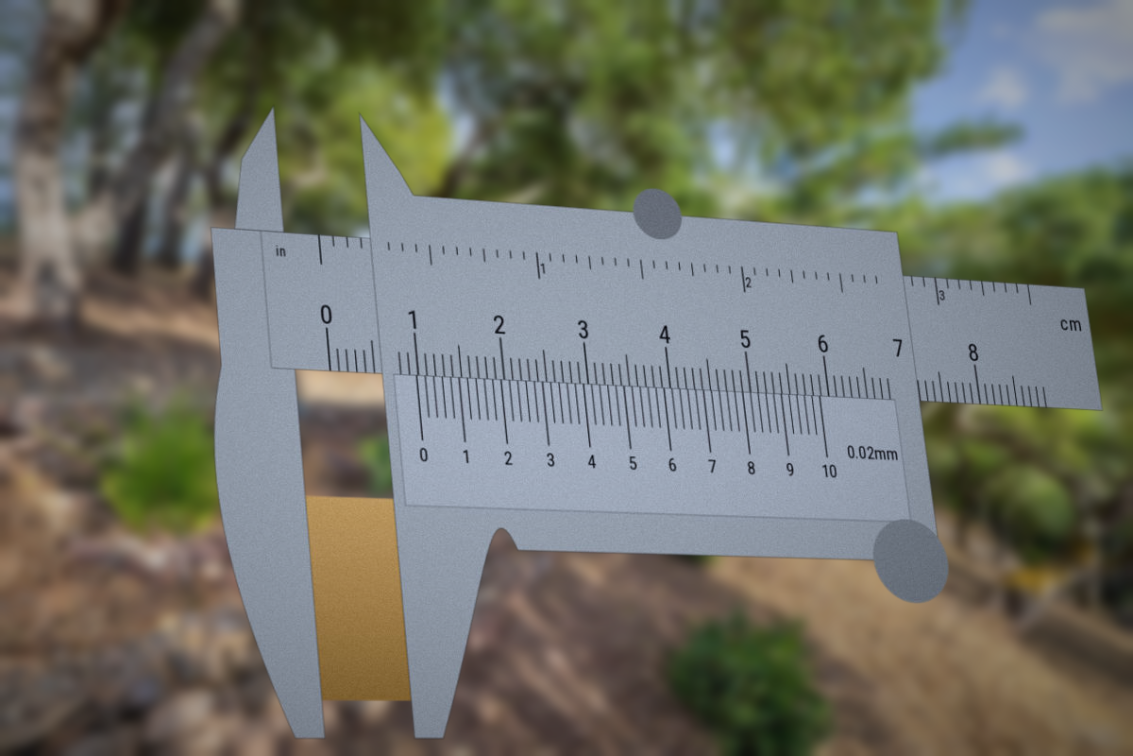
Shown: **9.8** mm
